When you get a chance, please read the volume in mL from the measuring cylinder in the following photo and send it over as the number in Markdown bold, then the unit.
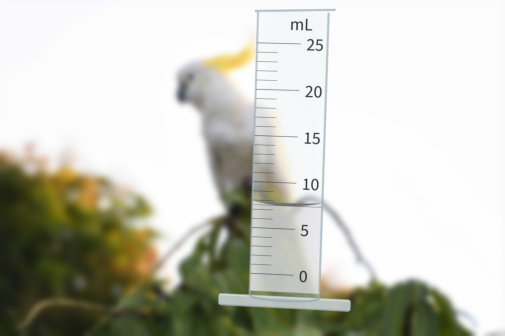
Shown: **7.5** mL
